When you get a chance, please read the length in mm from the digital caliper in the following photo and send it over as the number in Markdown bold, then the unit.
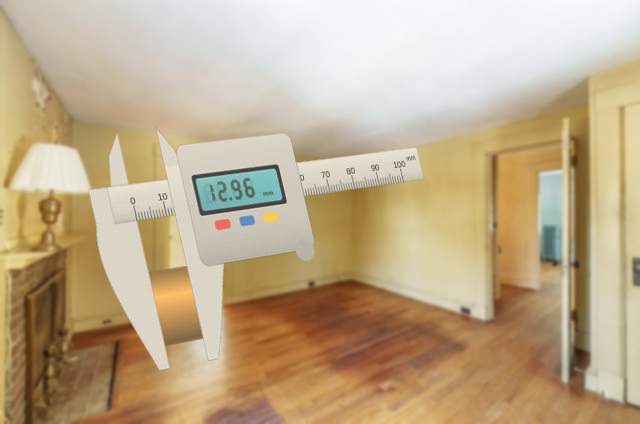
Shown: **12.96** mm
